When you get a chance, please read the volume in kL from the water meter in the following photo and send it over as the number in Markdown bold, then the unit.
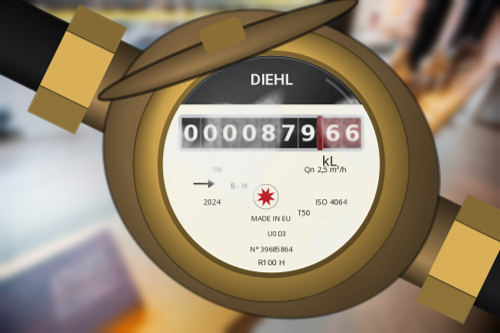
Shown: **879.66** kL
